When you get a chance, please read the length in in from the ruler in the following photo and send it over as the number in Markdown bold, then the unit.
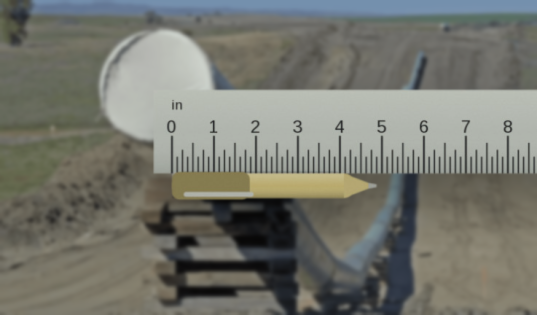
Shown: **4.875** in
